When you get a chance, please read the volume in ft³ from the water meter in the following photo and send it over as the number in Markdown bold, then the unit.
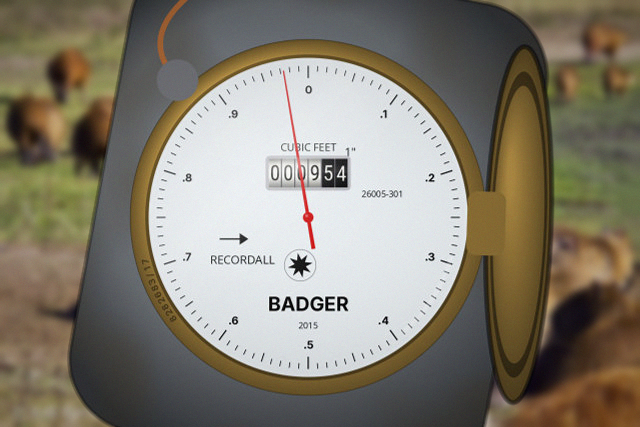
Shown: **953.97** ft³
